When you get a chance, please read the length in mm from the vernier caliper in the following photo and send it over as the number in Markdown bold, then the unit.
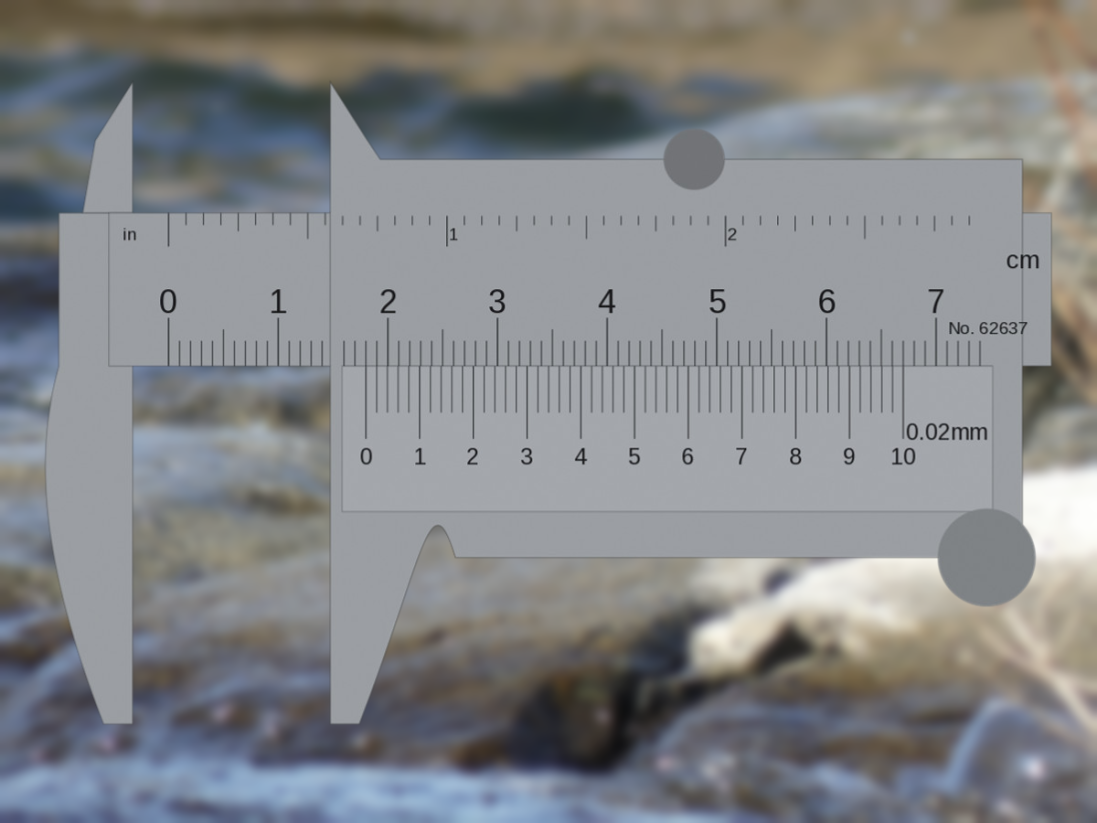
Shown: **18.0** mm
